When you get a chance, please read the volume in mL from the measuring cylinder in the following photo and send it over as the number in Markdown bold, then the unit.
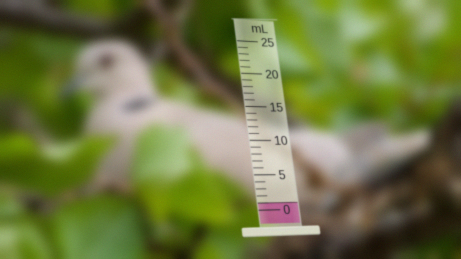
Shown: **1** mL
